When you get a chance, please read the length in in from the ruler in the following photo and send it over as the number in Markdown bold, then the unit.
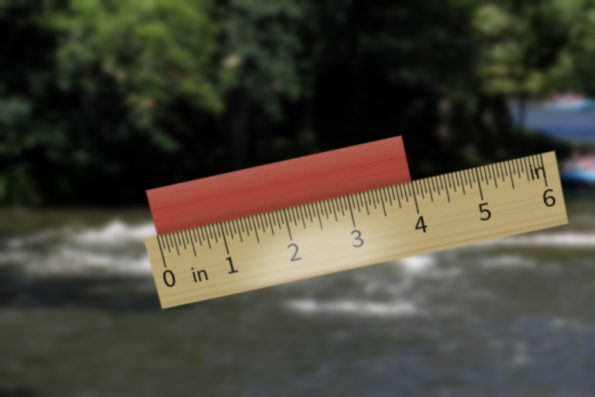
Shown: **4** in
